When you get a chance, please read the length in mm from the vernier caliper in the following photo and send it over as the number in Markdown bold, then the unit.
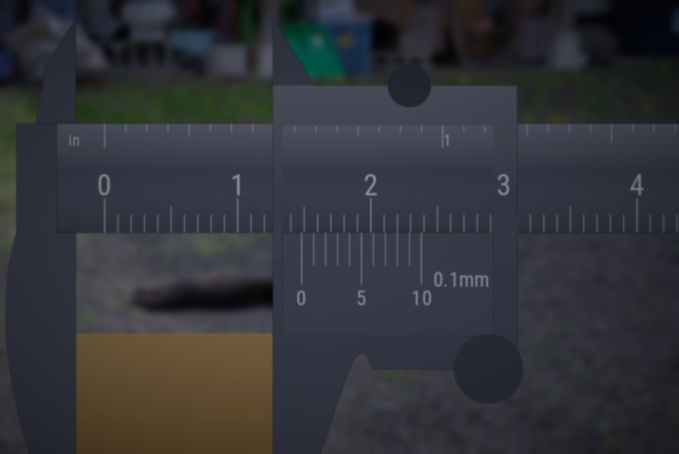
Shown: **14.8** mm
